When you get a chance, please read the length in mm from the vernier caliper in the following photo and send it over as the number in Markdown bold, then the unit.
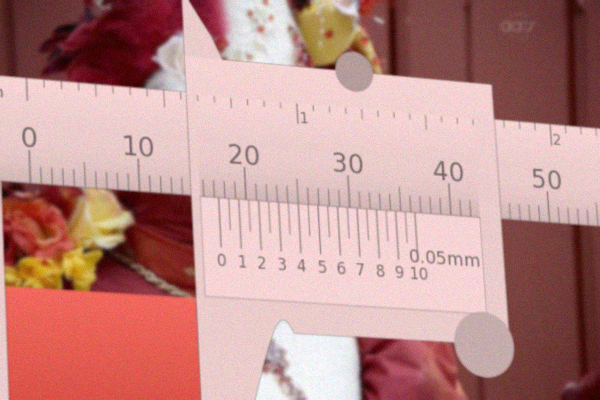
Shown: **17.4** mm
